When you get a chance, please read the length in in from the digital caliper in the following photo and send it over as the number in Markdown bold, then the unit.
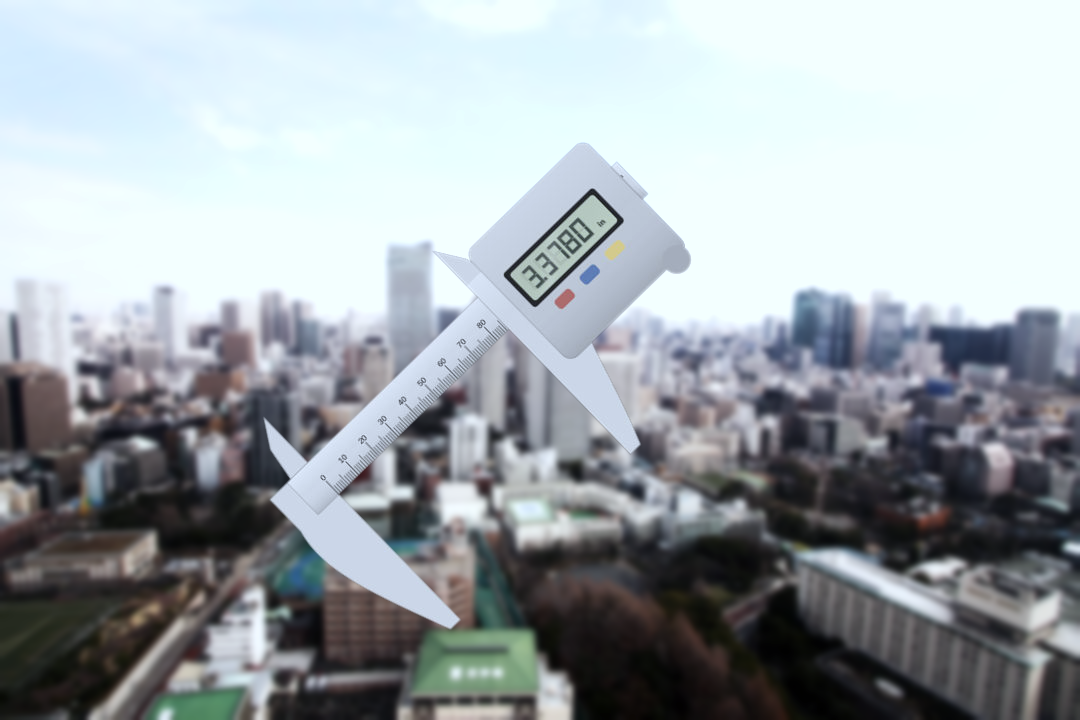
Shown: **3.3780** in
